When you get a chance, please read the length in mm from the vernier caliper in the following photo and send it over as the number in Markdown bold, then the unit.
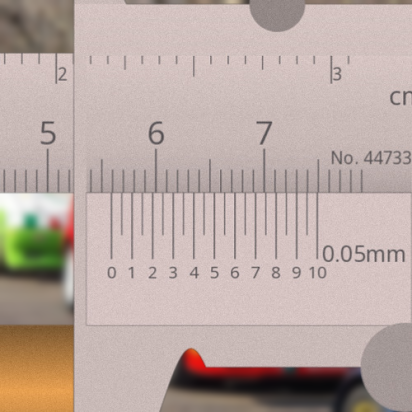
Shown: **55.9** mm
